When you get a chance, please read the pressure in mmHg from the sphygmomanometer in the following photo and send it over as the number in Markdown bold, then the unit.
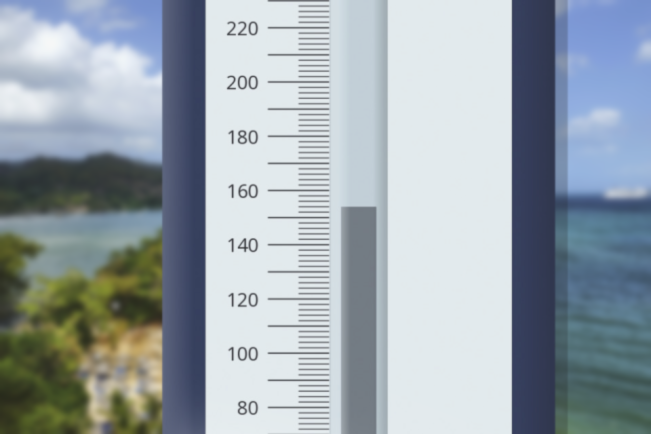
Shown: **154** mmHg
